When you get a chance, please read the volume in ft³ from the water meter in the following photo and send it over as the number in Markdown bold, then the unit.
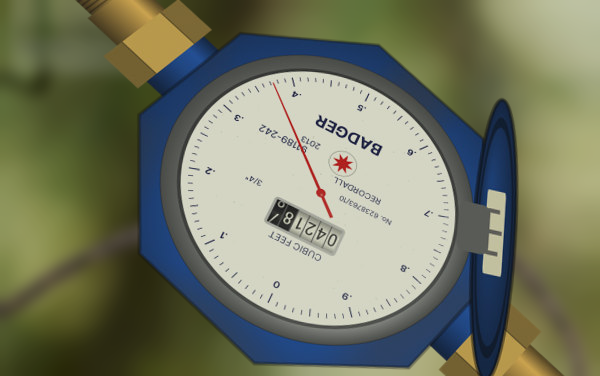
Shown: **42187.37** ft³
